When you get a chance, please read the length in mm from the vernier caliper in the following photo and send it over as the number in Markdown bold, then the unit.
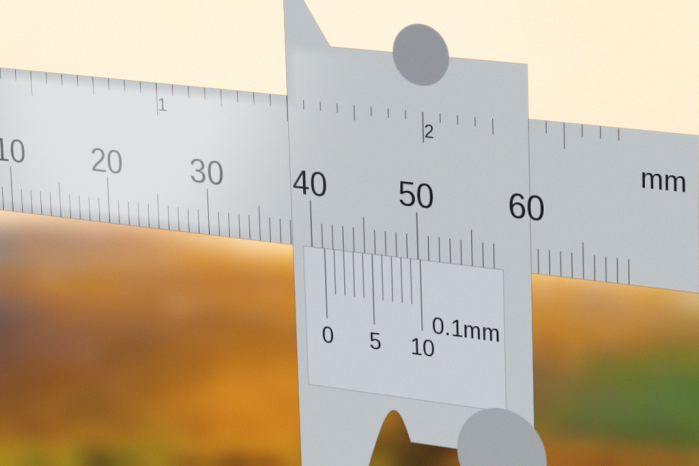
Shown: **41.2** mm
